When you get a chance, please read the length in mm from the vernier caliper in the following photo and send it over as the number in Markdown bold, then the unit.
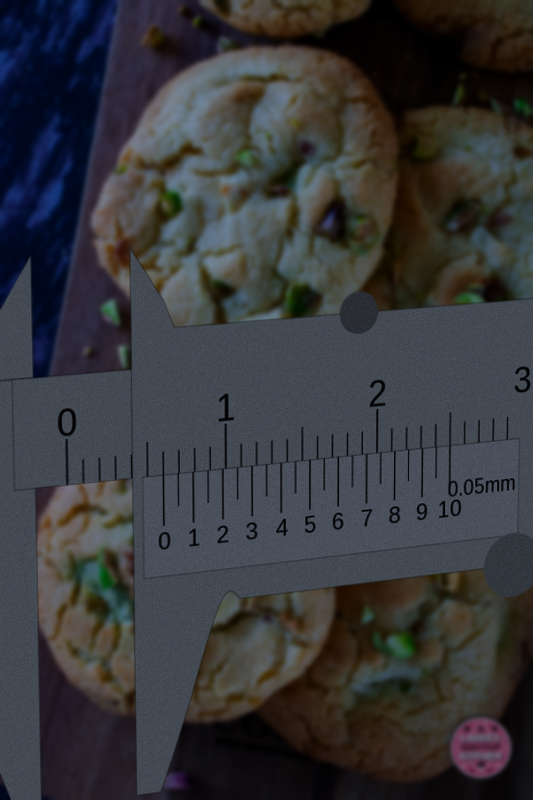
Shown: **6.0** mm
